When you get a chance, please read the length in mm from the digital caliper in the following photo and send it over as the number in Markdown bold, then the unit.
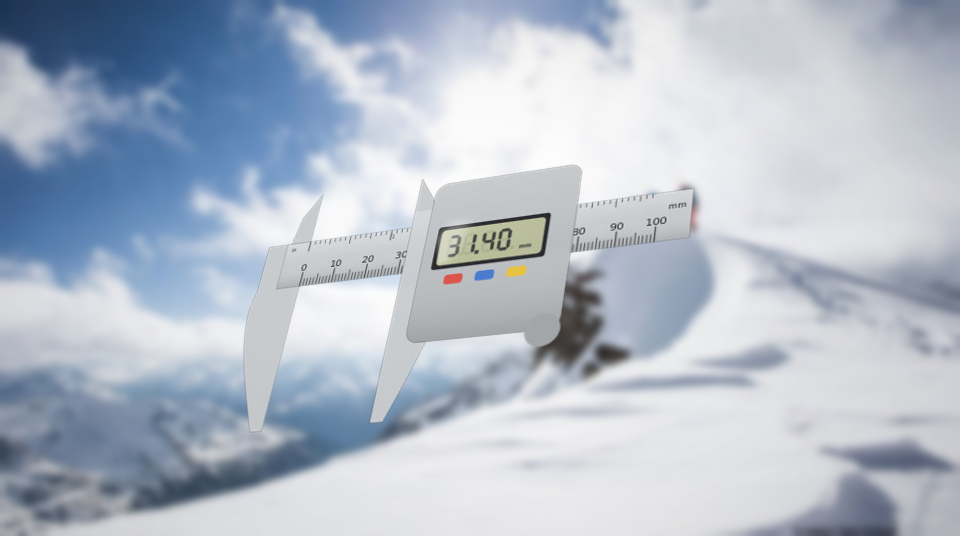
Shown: **31.40** mm
